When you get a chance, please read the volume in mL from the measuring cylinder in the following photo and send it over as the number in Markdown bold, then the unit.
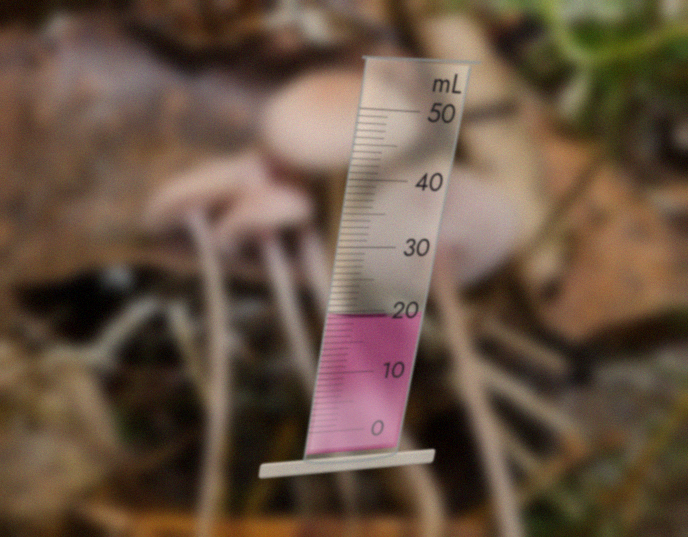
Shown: **19** mL
